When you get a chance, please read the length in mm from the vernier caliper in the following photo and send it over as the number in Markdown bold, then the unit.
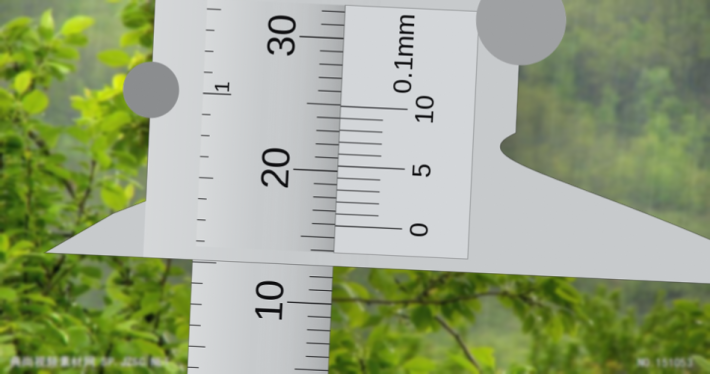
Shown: **15.9** mm
